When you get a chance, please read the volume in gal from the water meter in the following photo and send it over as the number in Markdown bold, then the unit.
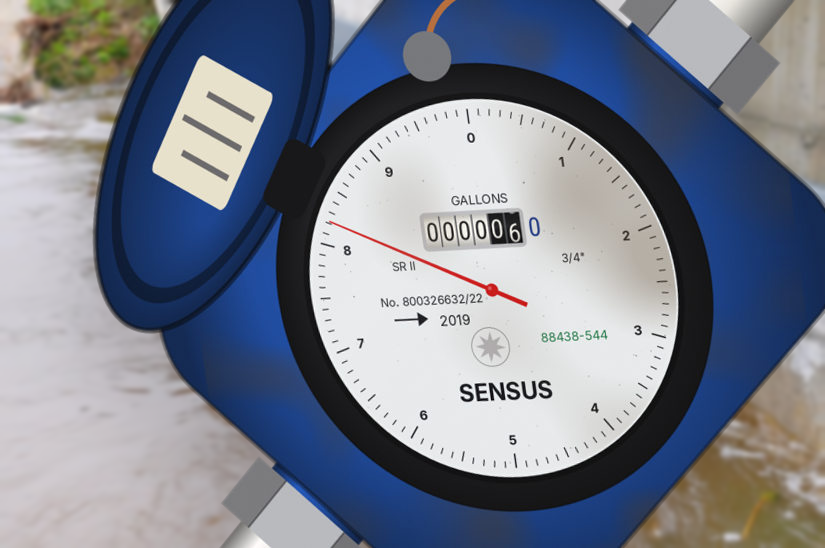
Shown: **58.2** gal
